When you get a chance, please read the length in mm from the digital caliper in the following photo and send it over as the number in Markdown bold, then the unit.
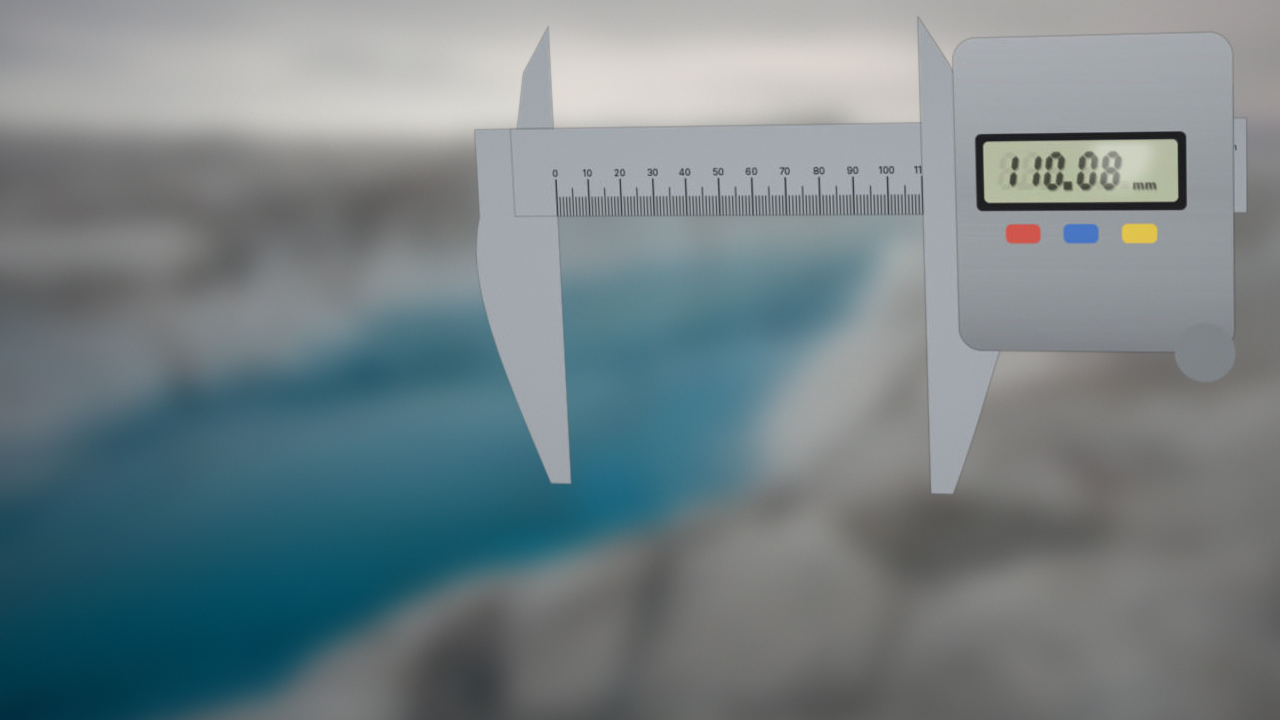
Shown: **110.08** mm
